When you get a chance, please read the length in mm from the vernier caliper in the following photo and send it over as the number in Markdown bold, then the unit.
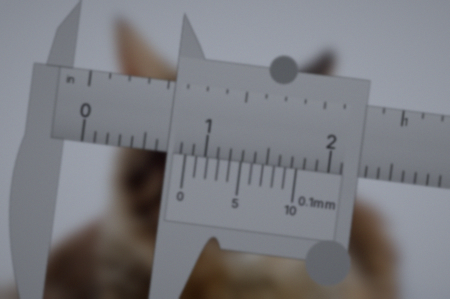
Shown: **8.4** mm
